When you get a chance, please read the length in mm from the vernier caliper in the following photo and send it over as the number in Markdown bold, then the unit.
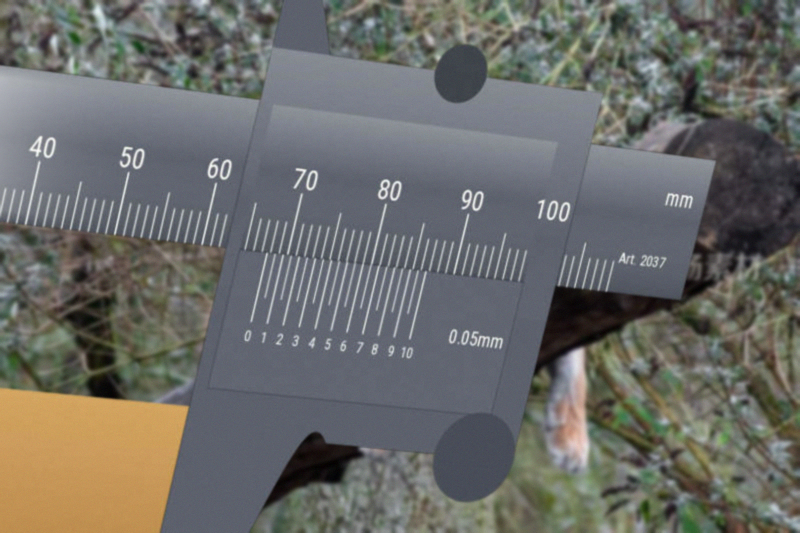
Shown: **67.6** mm
